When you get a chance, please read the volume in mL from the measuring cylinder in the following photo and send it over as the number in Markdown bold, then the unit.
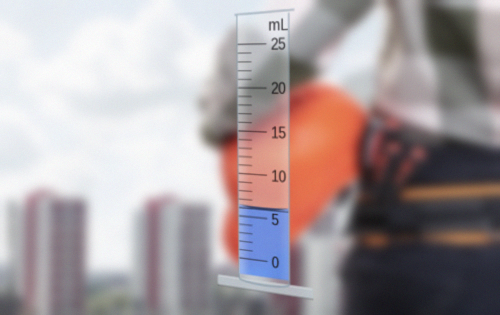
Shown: **6** mL
